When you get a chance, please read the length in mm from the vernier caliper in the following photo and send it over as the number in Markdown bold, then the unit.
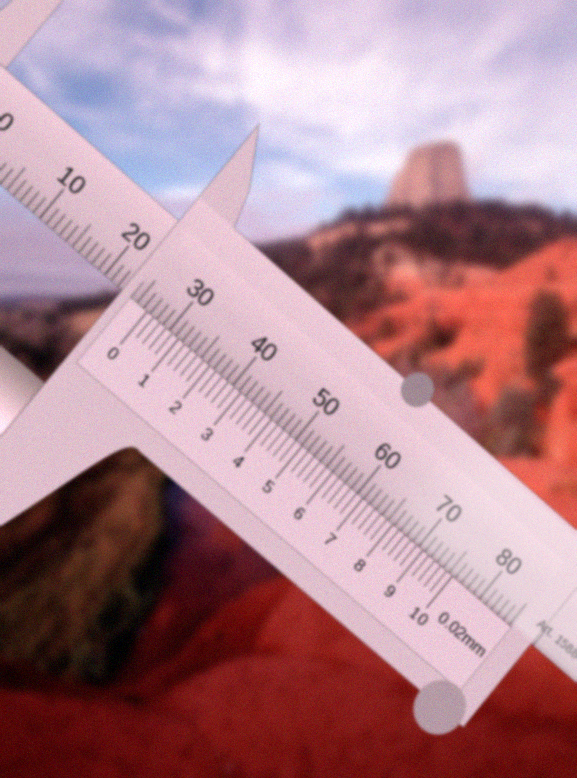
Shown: **26.6** mm
